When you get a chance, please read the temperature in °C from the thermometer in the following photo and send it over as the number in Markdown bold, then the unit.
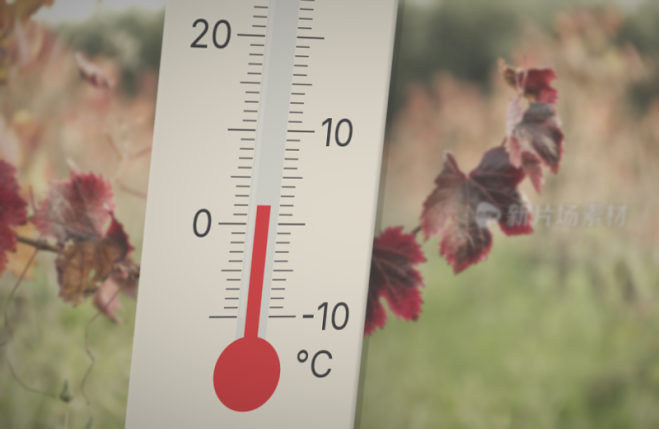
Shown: **2** °C
